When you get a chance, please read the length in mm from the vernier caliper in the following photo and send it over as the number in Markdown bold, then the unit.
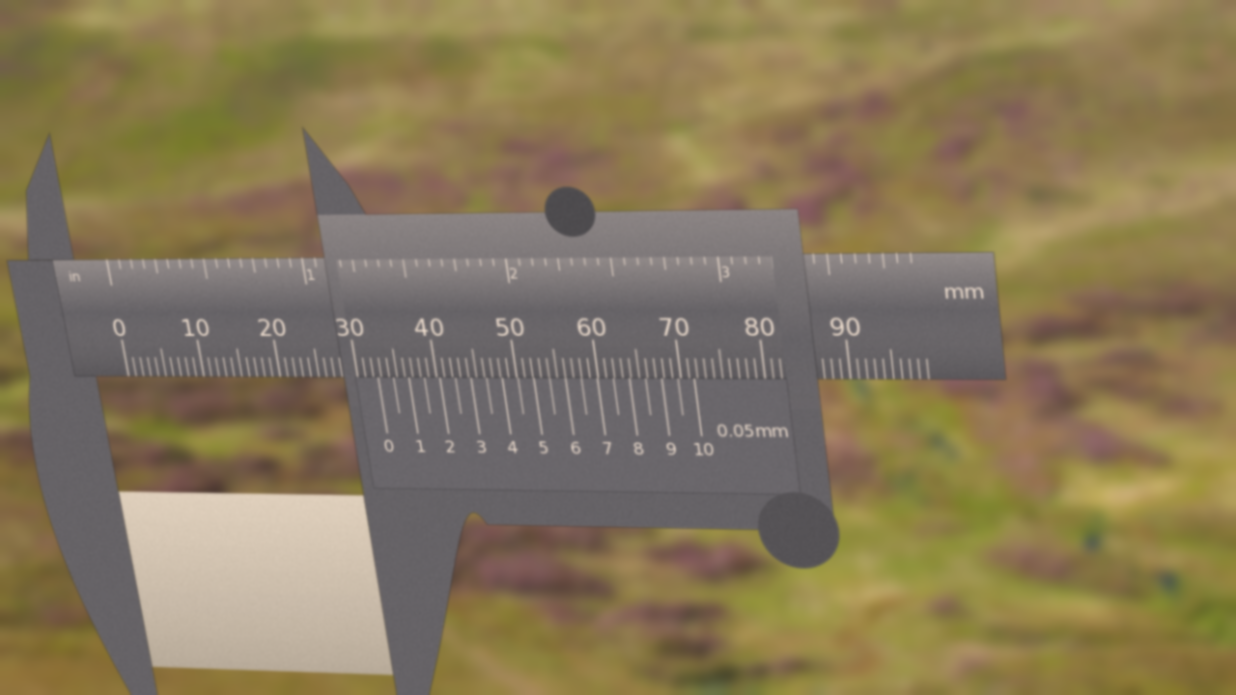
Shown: **32.6** mm
